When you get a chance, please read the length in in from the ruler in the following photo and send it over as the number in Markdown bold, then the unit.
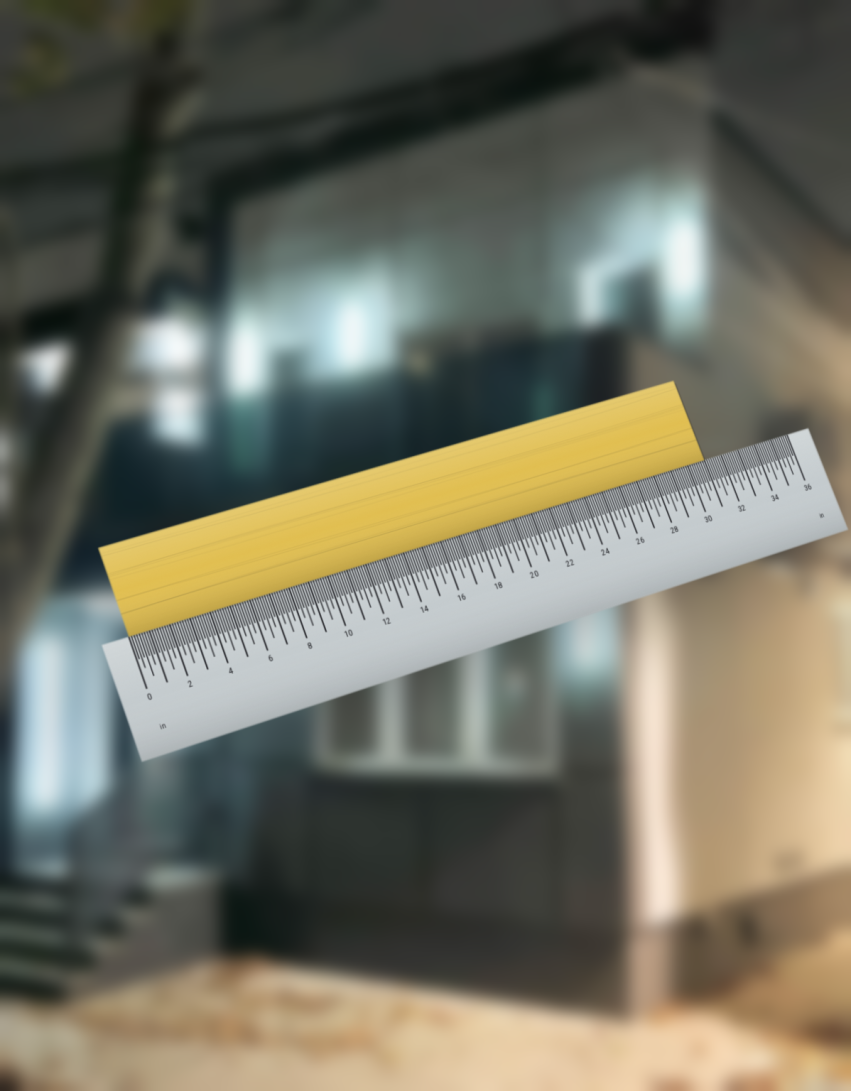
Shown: **31** in
